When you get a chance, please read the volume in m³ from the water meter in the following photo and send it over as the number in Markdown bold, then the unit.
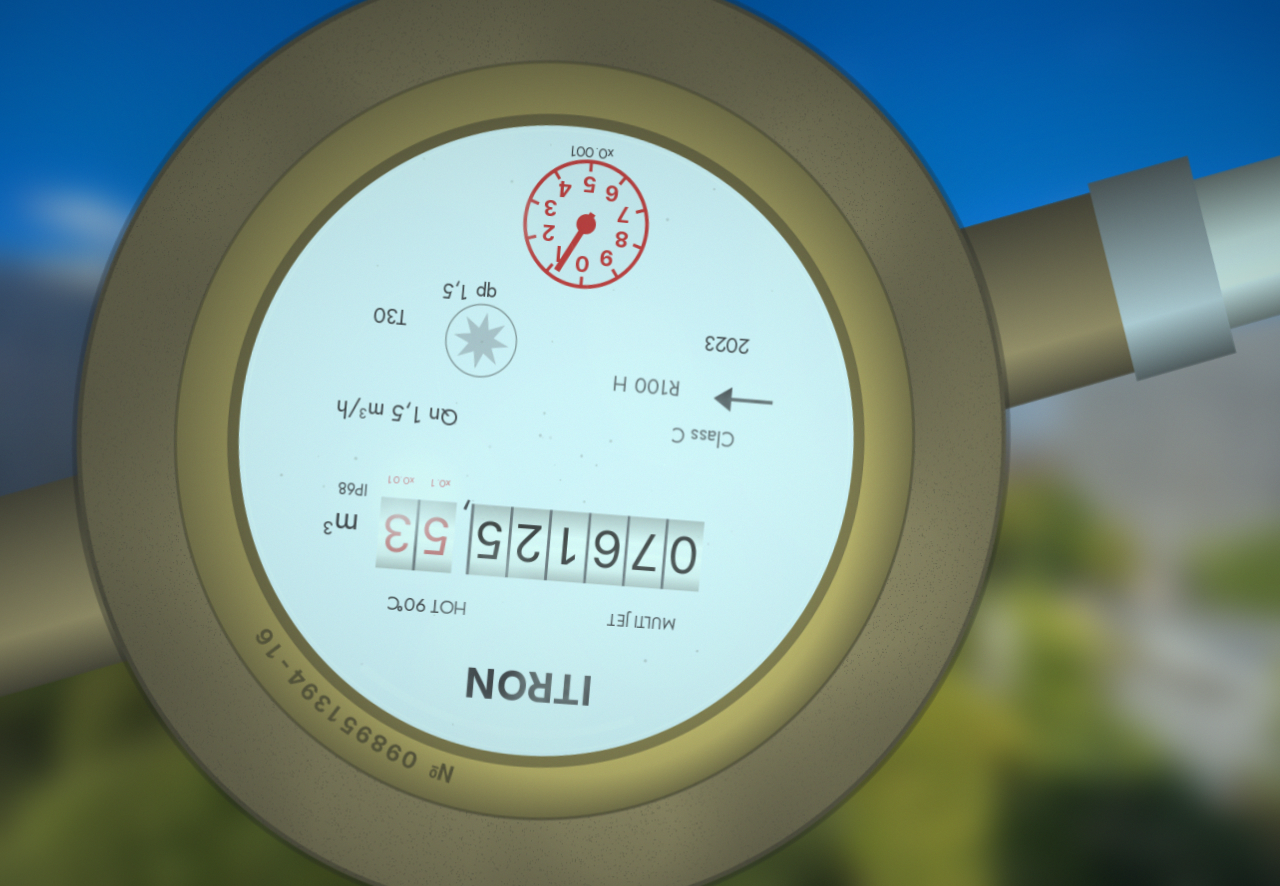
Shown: **76125.530** m³
